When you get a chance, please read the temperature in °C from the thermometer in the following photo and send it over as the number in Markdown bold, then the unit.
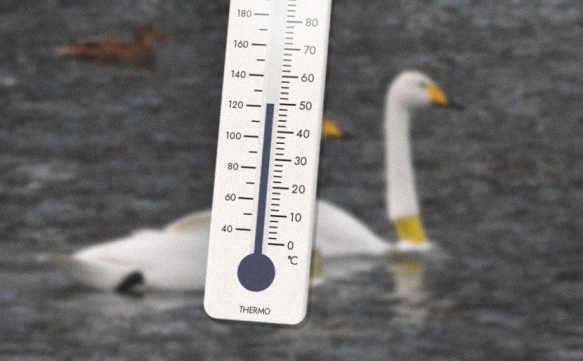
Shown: **50** °C
